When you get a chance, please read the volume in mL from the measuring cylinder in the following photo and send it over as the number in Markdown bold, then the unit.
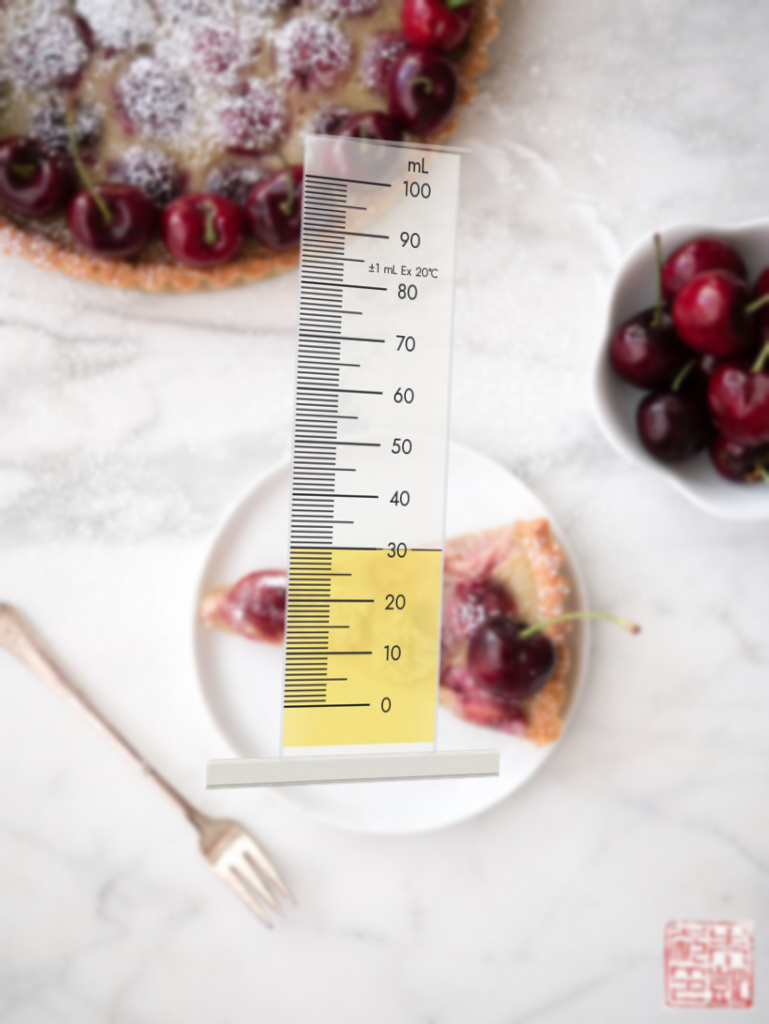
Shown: **30** mL
